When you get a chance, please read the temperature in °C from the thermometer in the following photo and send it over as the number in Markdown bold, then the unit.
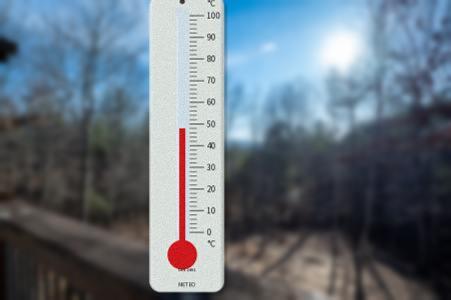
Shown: **48** °C
